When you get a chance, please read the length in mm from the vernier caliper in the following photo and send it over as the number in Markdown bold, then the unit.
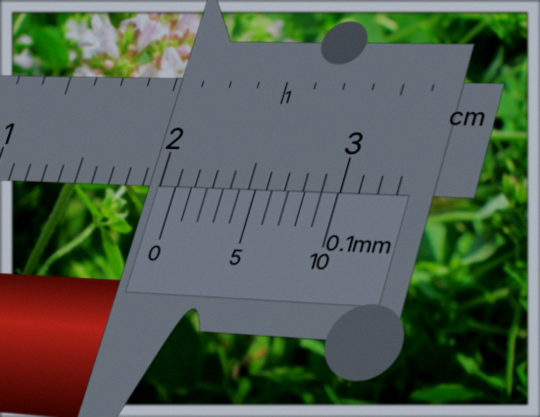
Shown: **20.9** mm
